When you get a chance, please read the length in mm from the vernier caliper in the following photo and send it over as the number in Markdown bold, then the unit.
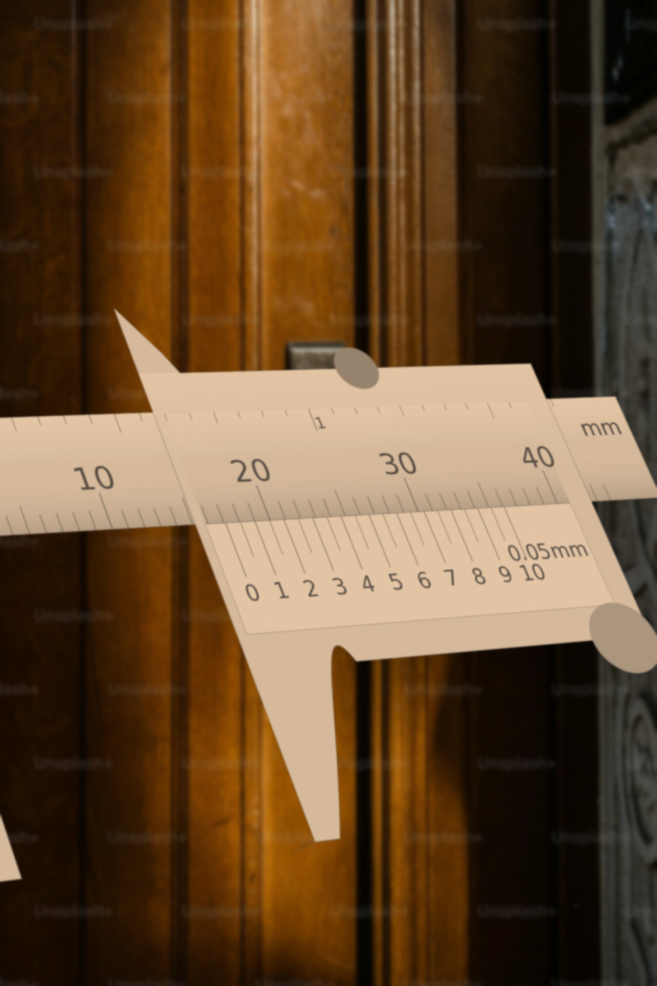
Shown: **17.1** mm
